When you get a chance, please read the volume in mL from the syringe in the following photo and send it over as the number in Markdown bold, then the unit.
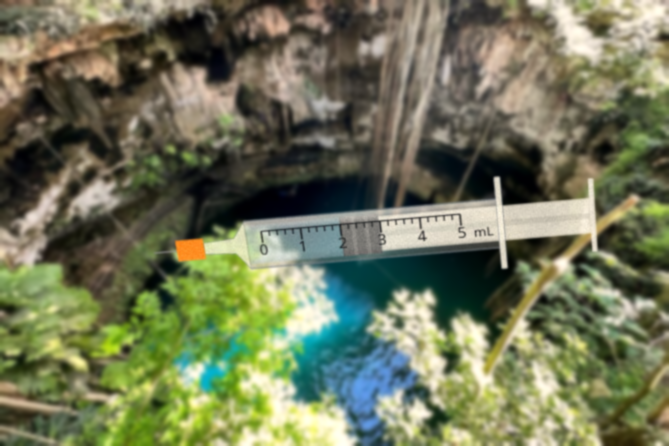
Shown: **2** mL
